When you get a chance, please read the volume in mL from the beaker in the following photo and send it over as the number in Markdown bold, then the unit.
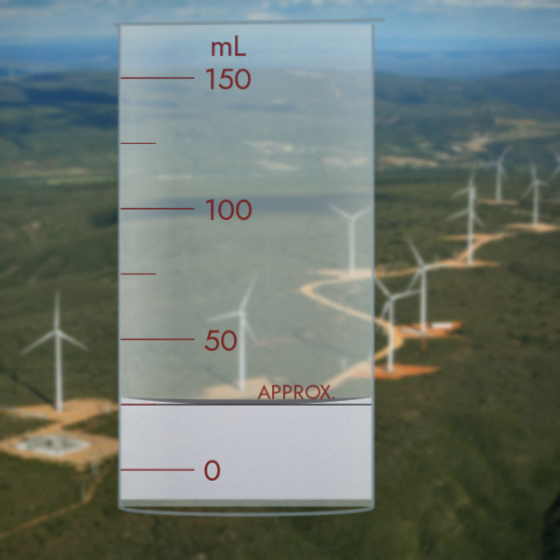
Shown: **25** mL
